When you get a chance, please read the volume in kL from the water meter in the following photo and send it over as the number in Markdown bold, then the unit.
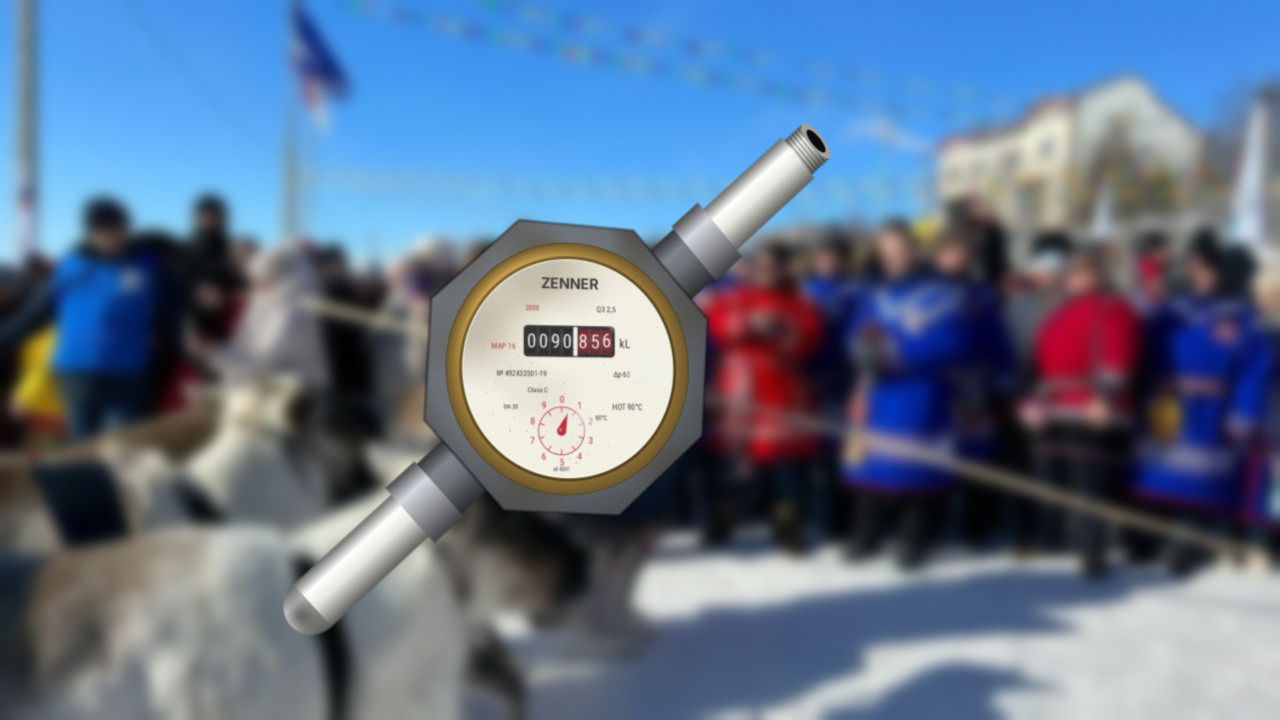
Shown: **90.8560** kL
